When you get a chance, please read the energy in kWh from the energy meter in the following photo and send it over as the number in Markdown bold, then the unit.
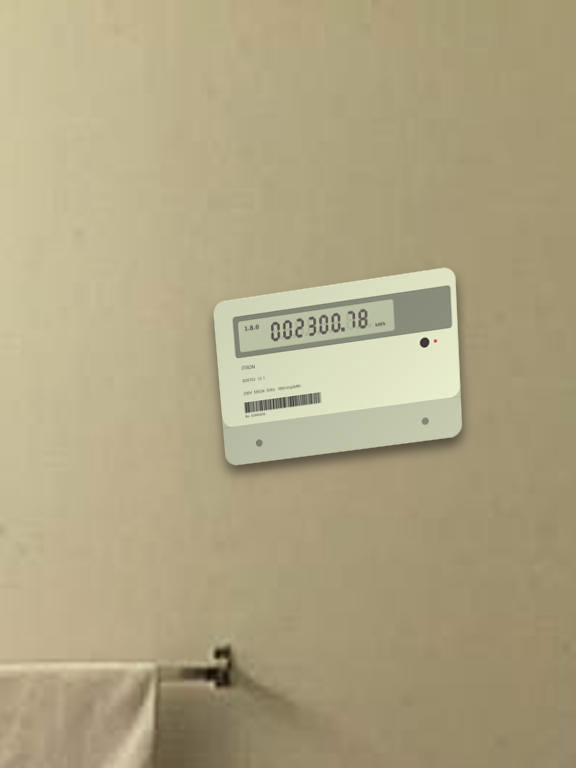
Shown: **2300.78** kWh
